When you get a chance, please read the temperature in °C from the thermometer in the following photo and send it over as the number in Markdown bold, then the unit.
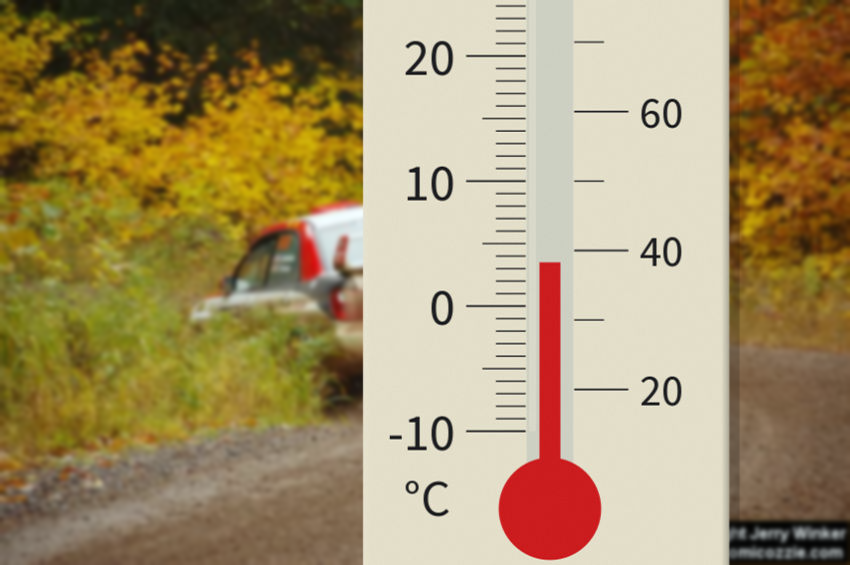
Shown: **3.5** °C
